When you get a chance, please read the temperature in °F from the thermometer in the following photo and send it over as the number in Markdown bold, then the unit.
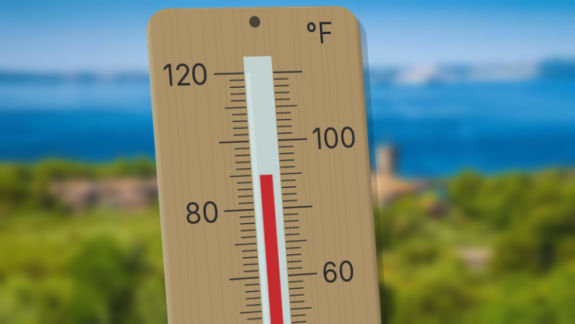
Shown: **90** °F
